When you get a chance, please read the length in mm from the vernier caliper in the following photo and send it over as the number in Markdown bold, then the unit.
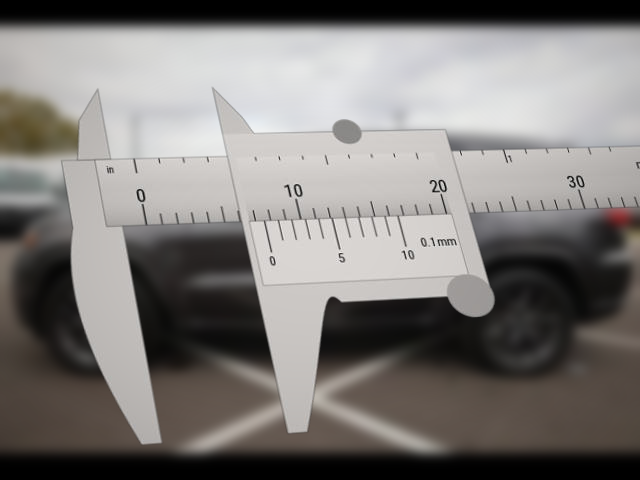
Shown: **7.6** mm
